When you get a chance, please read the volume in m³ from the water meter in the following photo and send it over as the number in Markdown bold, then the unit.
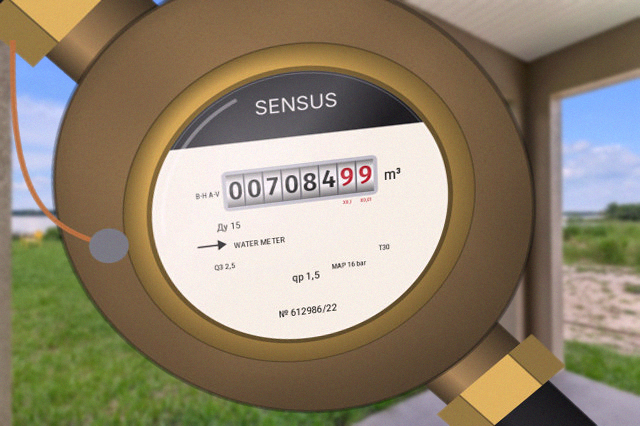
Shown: **7084.99** m³
